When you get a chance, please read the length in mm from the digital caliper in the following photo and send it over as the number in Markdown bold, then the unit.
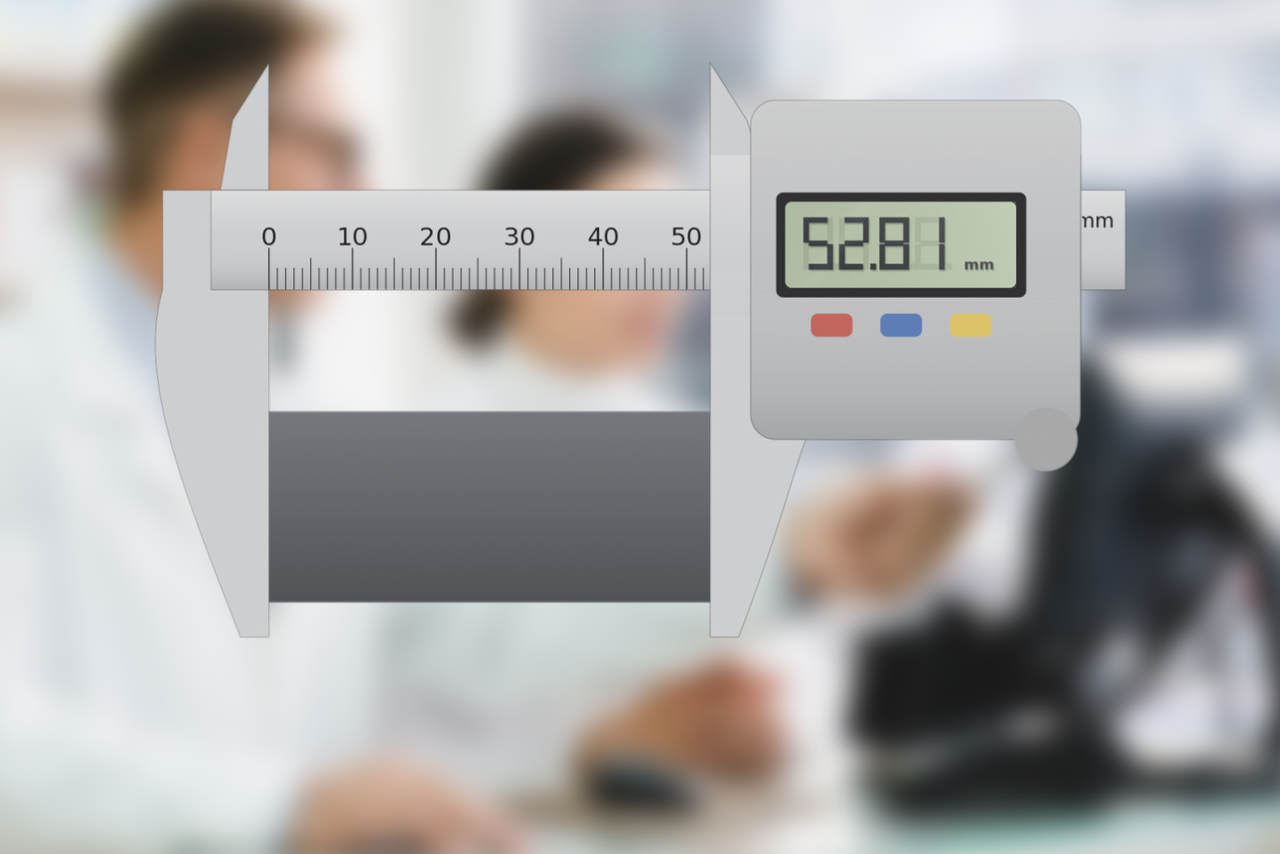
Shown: **52.81** mm
